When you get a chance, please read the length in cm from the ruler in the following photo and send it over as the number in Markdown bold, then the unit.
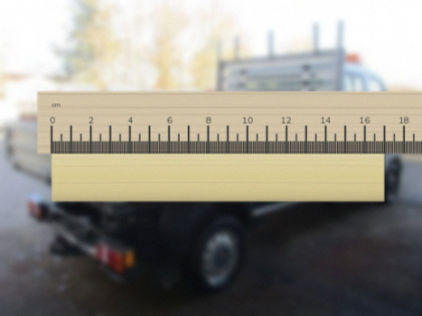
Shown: **17** cm
